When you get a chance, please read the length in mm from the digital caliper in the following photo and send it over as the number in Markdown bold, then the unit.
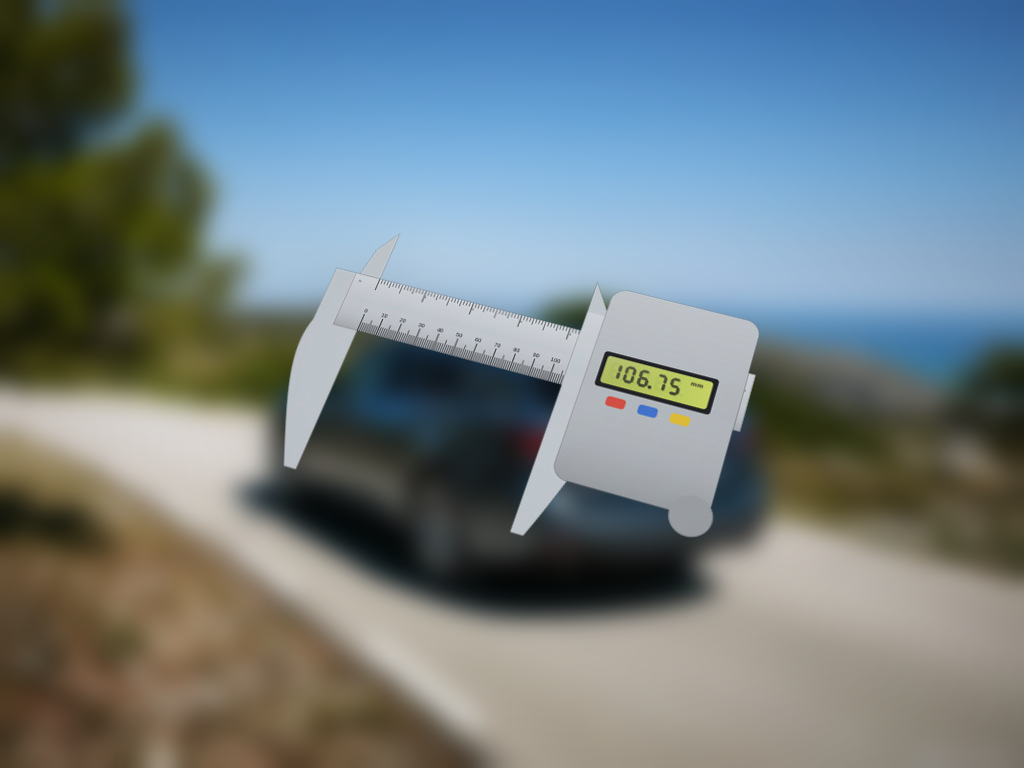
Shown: **106.75** mm
